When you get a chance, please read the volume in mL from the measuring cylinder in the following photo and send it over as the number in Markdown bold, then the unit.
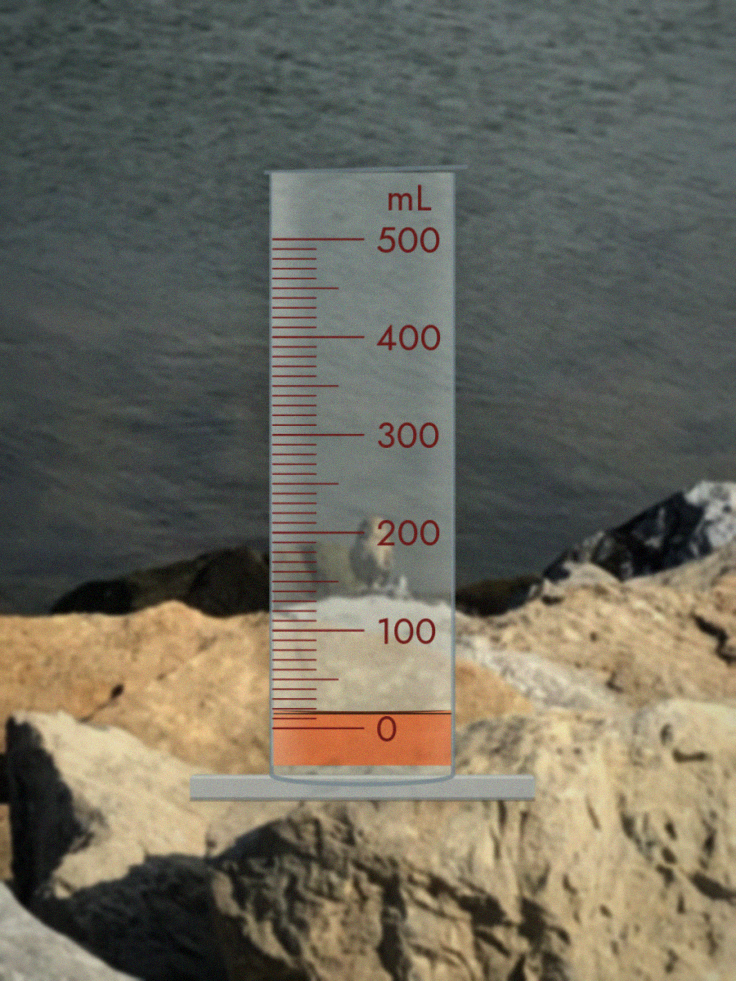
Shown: **15** mL
